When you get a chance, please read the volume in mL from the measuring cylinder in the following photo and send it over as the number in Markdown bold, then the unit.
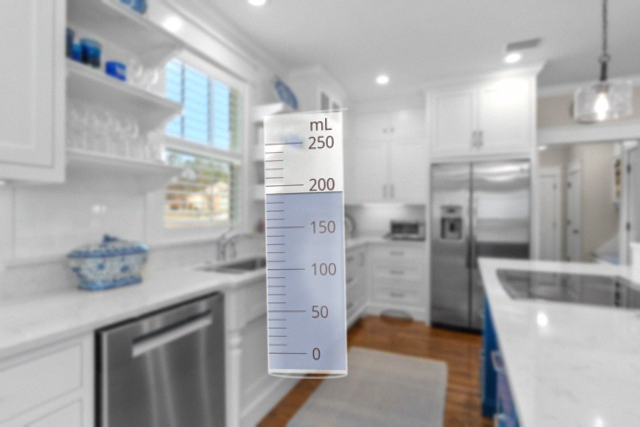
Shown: **190** mL
